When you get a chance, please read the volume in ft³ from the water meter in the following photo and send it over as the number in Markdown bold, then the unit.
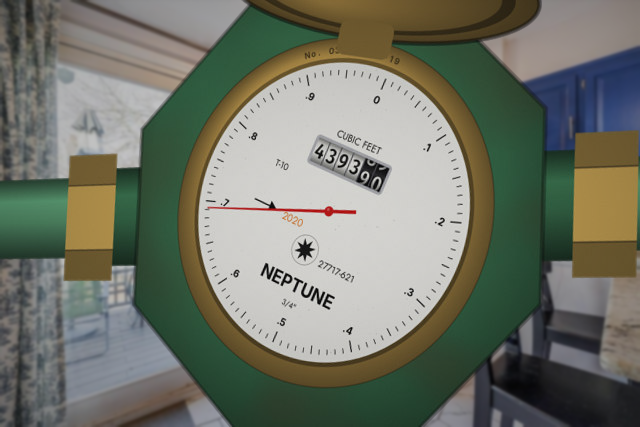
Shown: **439389.69** ft³
